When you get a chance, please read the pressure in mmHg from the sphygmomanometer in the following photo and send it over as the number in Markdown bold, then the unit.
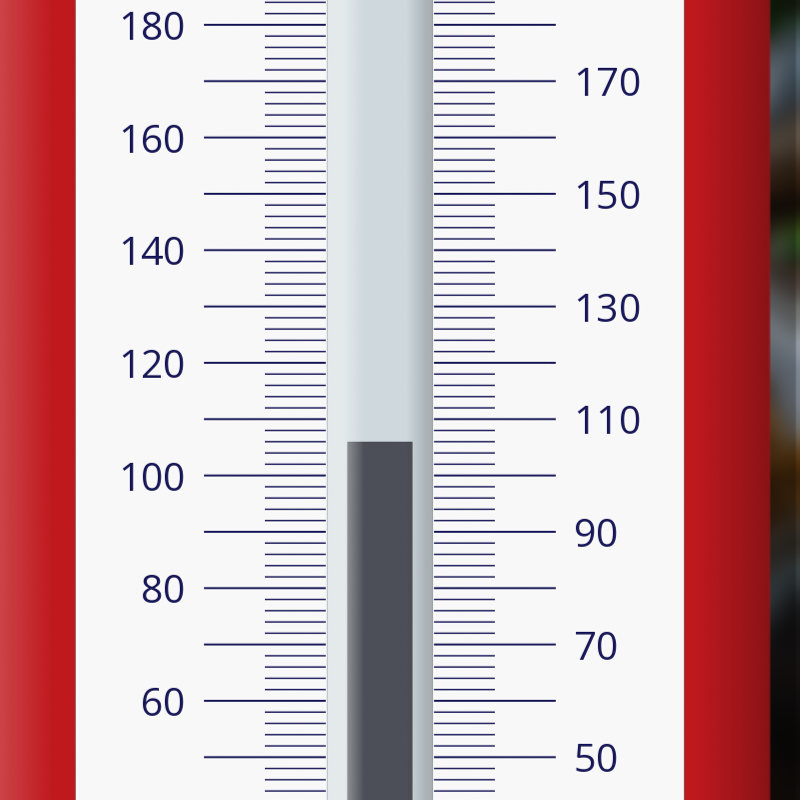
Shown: **106** mmHg
